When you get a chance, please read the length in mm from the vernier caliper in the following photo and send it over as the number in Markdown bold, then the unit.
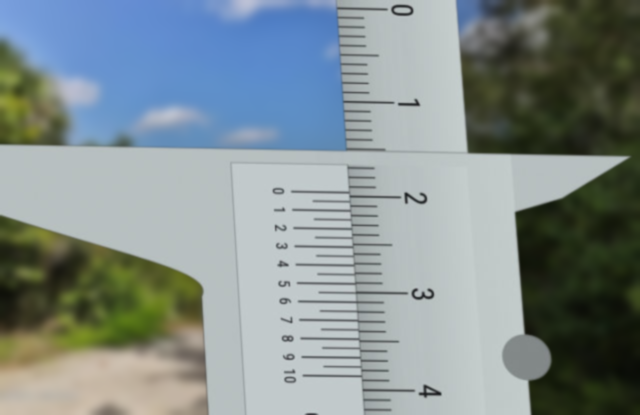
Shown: **19.6** mm
